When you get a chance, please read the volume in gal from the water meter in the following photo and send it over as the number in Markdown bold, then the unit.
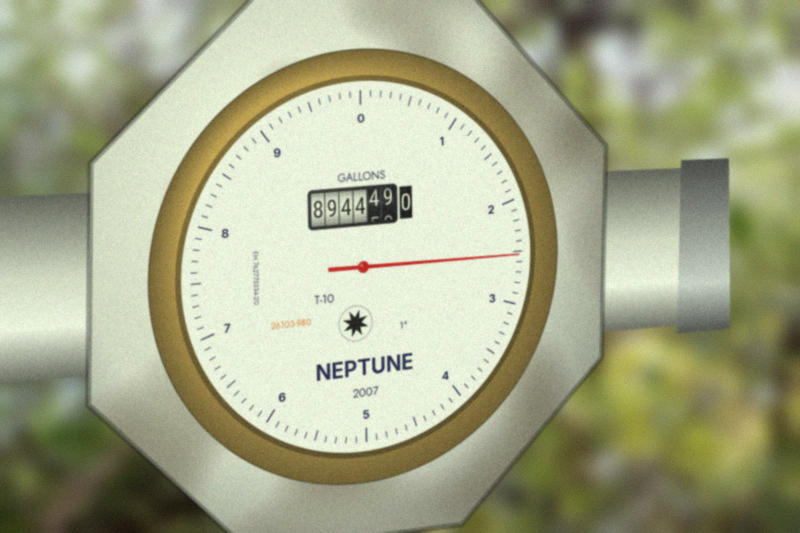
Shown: **8944492.5** gal
